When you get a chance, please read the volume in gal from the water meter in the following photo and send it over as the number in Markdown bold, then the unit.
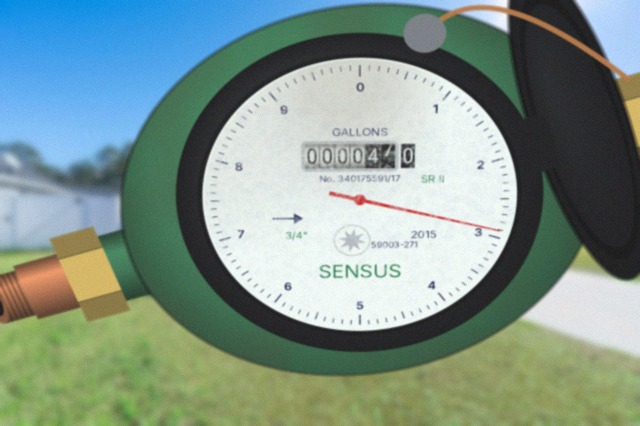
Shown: **472.9** gal
